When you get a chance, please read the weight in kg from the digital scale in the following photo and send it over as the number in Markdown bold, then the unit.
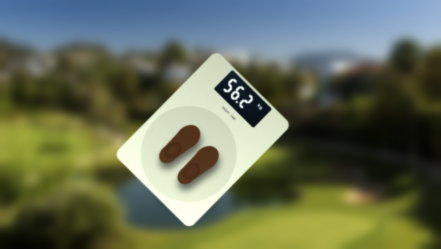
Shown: **56.2** kg
